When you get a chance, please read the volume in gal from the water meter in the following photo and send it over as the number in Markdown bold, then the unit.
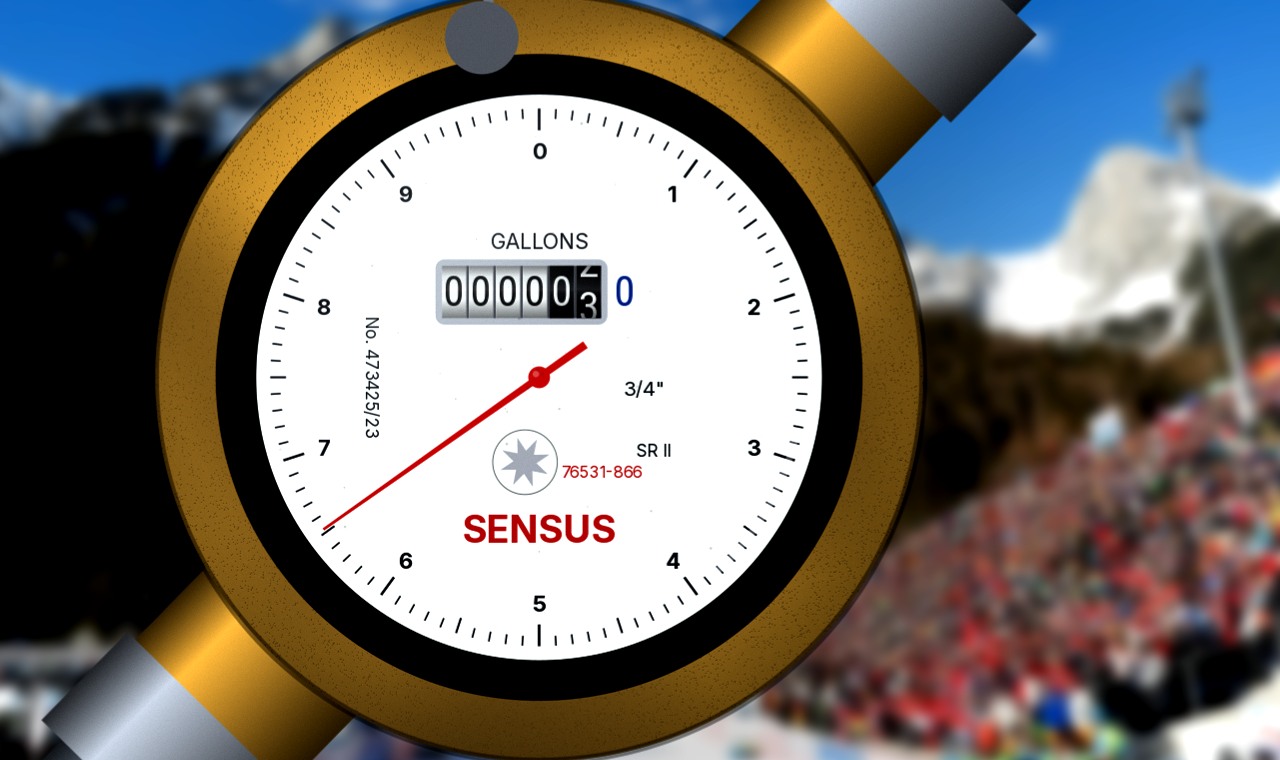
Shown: **26.5** gal
